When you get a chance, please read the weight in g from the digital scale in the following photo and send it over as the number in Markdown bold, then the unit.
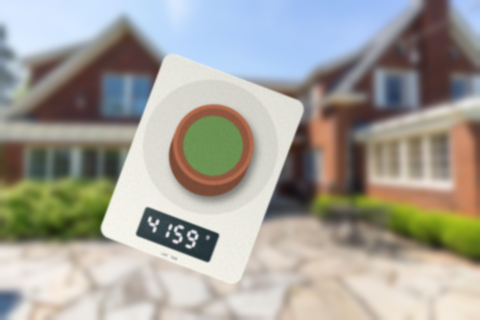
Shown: **4159** g
